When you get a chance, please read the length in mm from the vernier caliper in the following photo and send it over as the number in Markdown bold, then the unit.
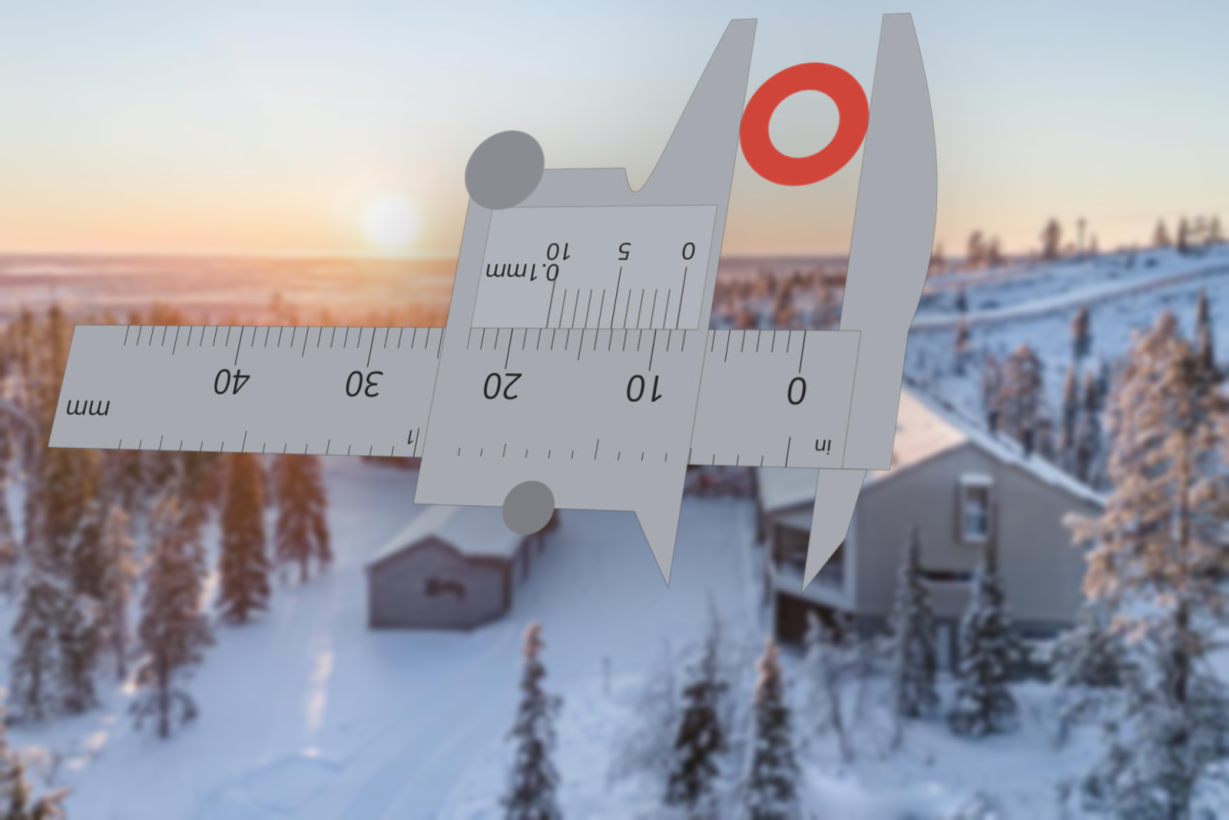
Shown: **8.6** mm
